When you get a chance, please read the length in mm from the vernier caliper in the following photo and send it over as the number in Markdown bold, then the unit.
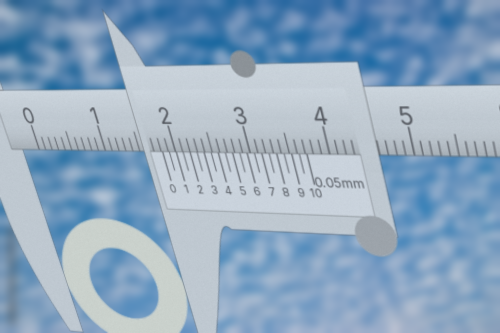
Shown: **18.2** mm
